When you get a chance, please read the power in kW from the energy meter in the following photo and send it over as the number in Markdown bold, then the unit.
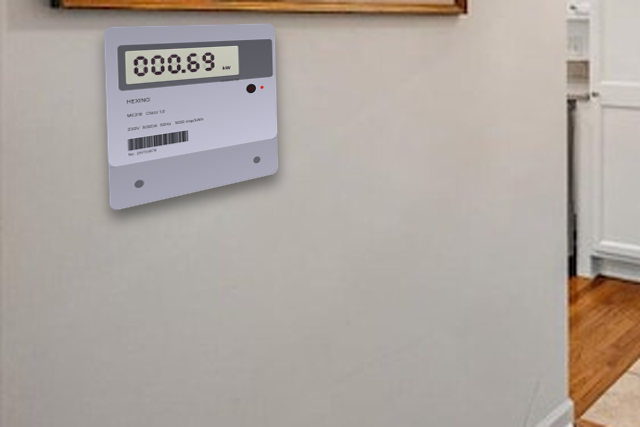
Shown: **0.69** kW
